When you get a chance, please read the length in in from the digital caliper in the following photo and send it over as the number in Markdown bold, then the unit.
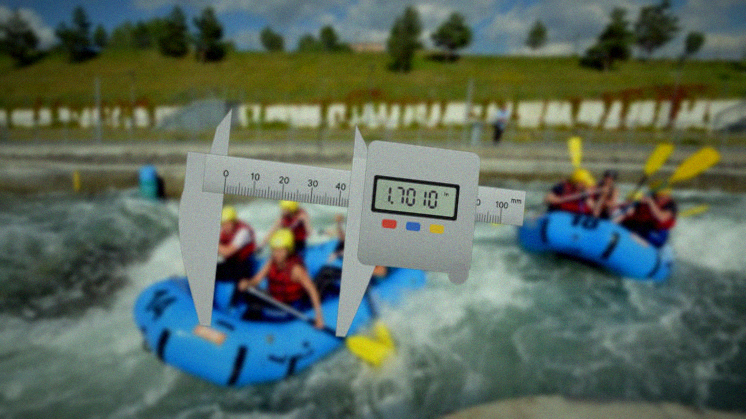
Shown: **1.7010** in
